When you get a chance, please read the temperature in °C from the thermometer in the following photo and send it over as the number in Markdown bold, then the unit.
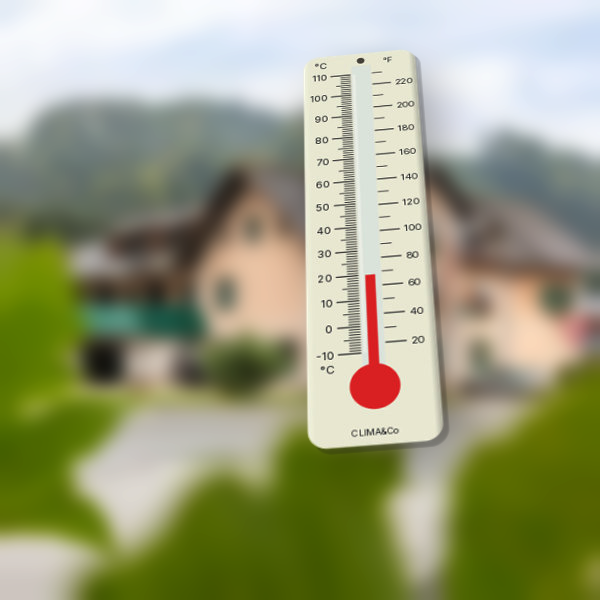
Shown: **20** °C
